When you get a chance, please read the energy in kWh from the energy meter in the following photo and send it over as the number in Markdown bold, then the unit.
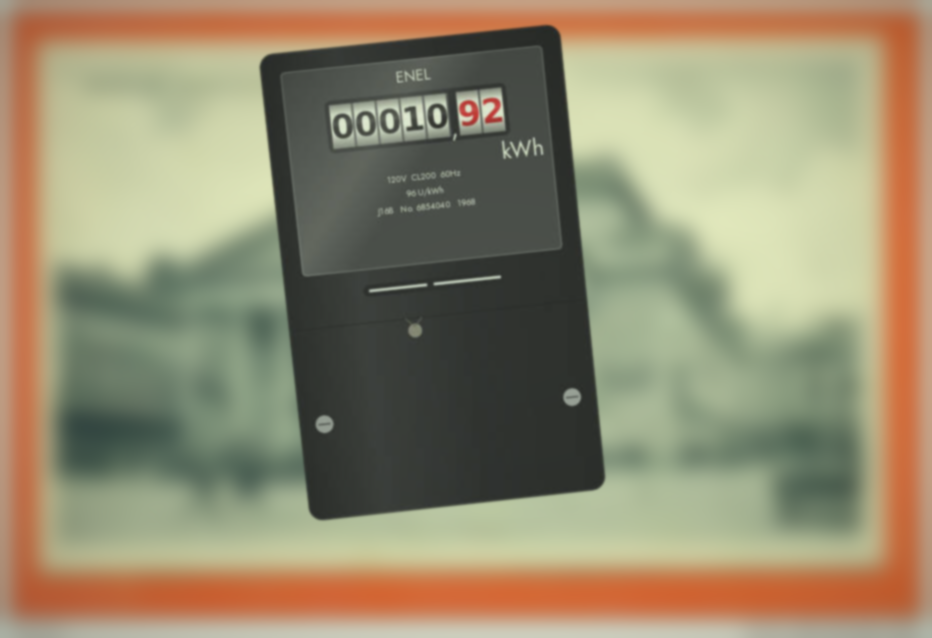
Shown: **10.92** kWh
